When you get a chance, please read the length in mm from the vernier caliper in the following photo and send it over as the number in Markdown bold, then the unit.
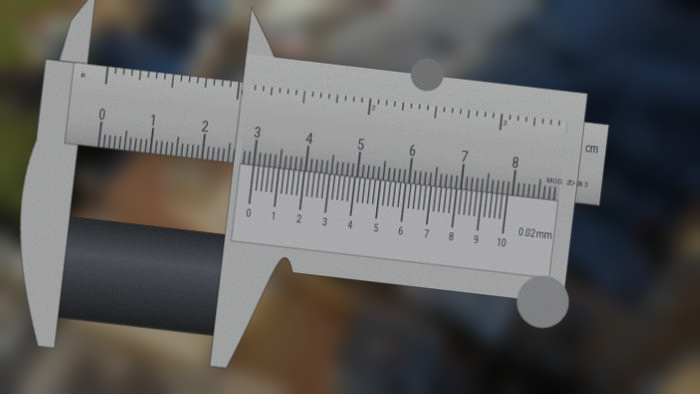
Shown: **30.0** mm
